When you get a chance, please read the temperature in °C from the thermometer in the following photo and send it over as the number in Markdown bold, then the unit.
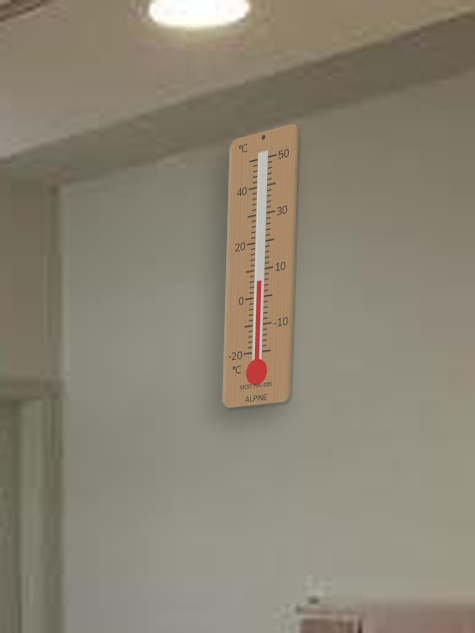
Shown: **6** °C
